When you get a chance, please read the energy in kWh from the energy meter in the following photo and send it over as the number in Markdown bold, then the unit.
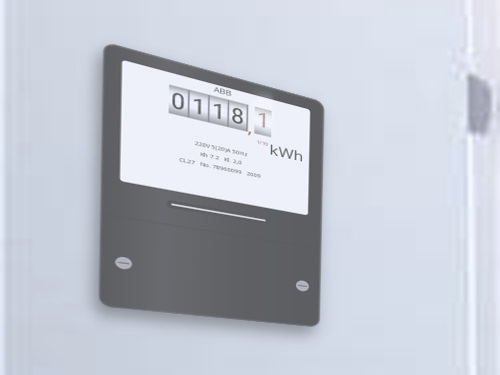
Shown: **118.1** kWh
